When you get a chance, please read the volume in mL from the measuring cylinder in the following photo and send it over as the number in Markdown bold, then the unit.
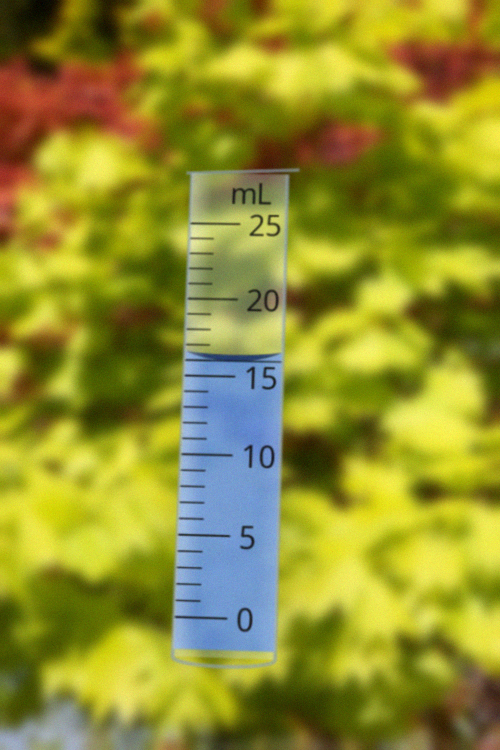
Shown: **16** mL
